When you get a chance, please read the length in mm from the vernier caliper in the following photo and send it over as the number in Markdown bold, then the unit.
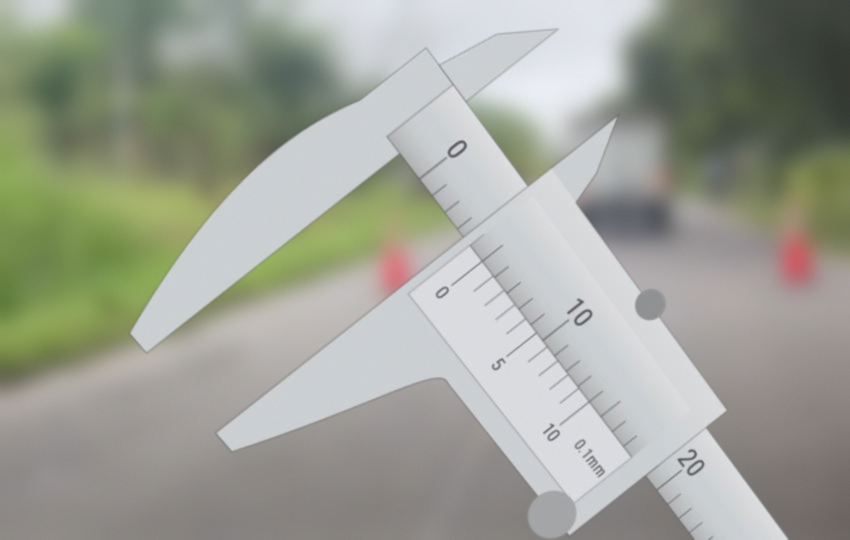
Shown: **5.0** mm
